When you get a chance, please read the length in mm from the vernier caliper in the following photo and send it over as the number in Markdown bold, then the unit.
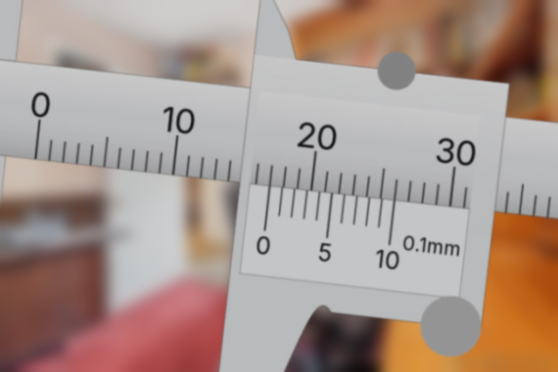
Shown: **17.0** mm
